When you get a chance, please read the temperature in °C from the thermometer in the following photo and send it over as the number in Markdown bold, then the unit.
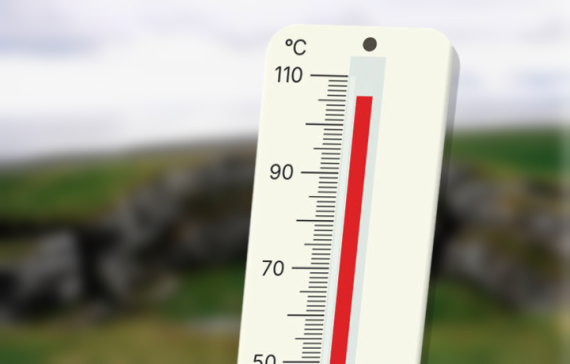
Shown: **106** °C
